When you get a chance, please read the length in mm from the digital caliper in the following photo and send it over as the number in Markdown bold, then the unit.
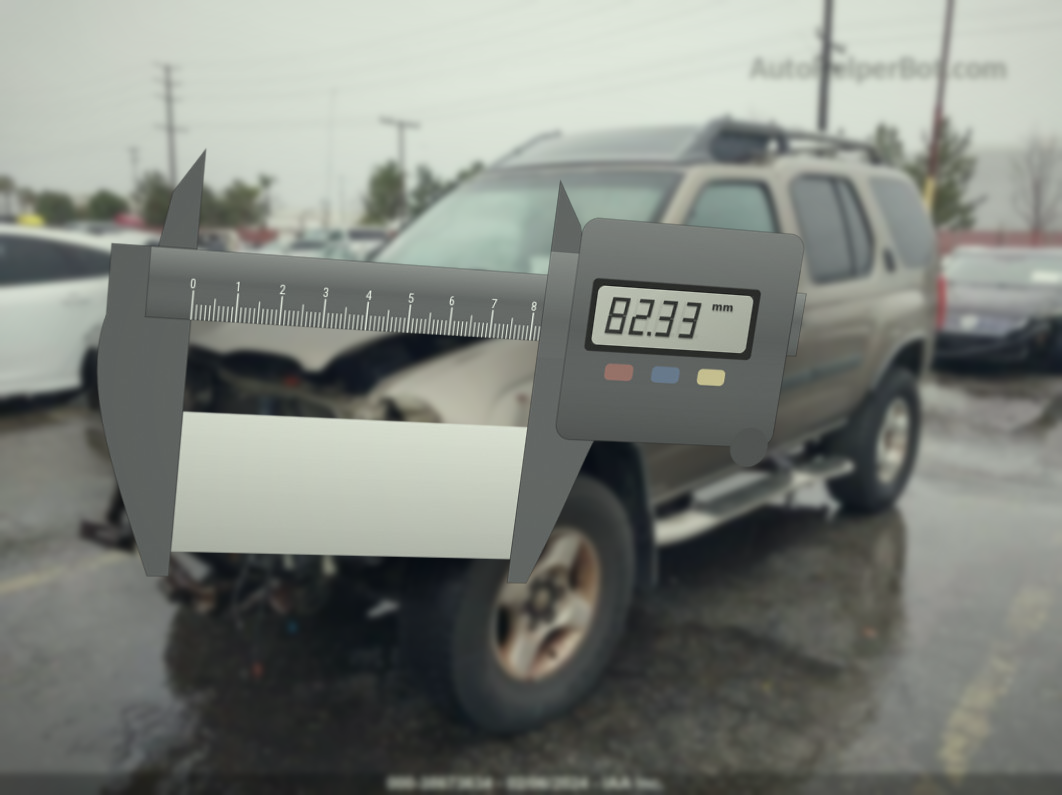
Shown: **82.33** mm
